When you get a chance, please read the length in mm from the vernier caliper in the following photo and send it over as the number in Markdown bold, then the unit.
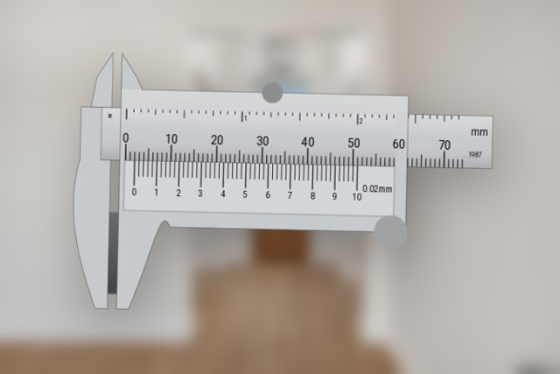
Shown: **2.0** mm
